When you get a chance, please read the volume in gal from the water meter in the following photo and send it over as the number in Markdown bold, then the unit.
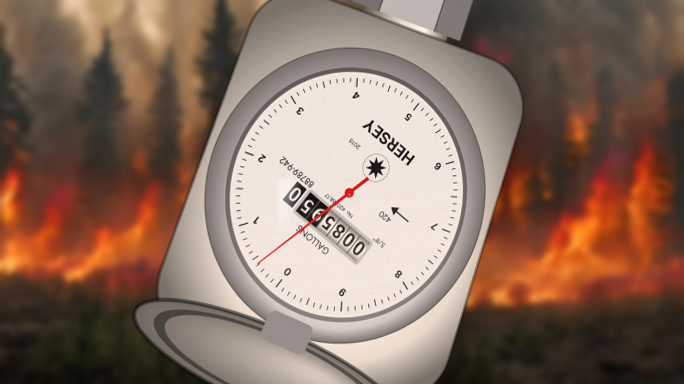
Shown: **85950.4** gal
